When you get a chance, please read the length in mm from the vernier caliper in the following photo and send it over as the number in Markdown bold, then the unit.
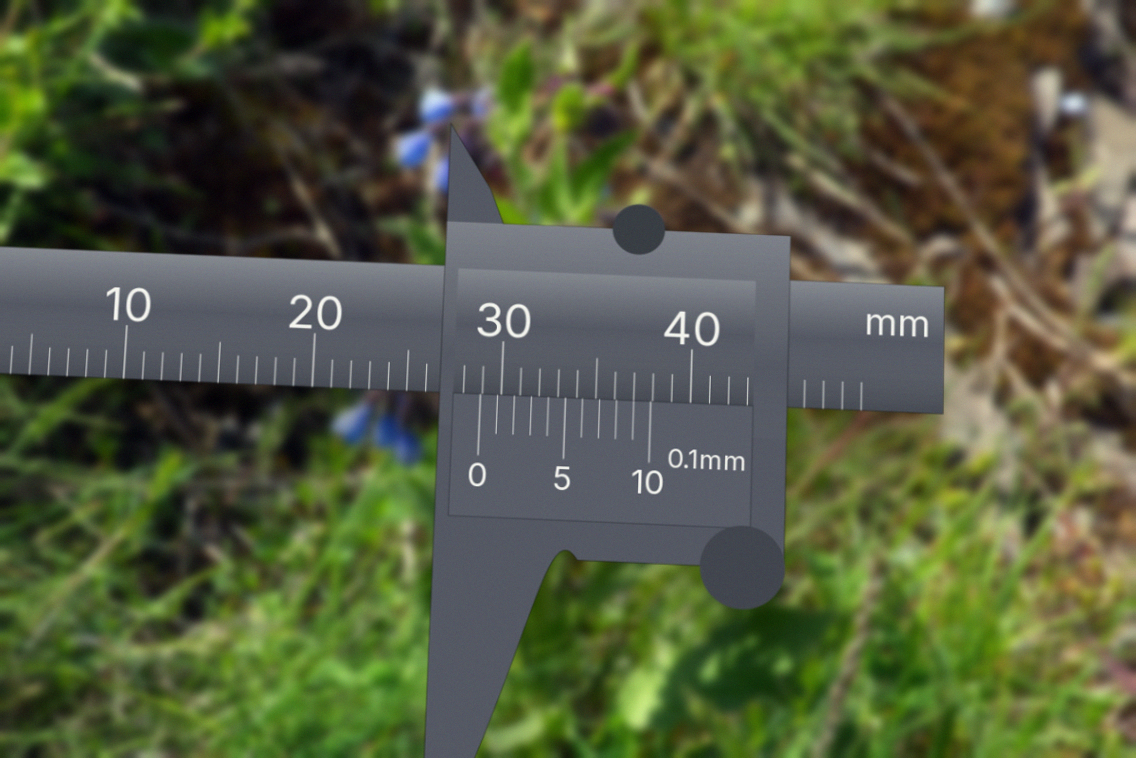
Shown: **28.9** mm
